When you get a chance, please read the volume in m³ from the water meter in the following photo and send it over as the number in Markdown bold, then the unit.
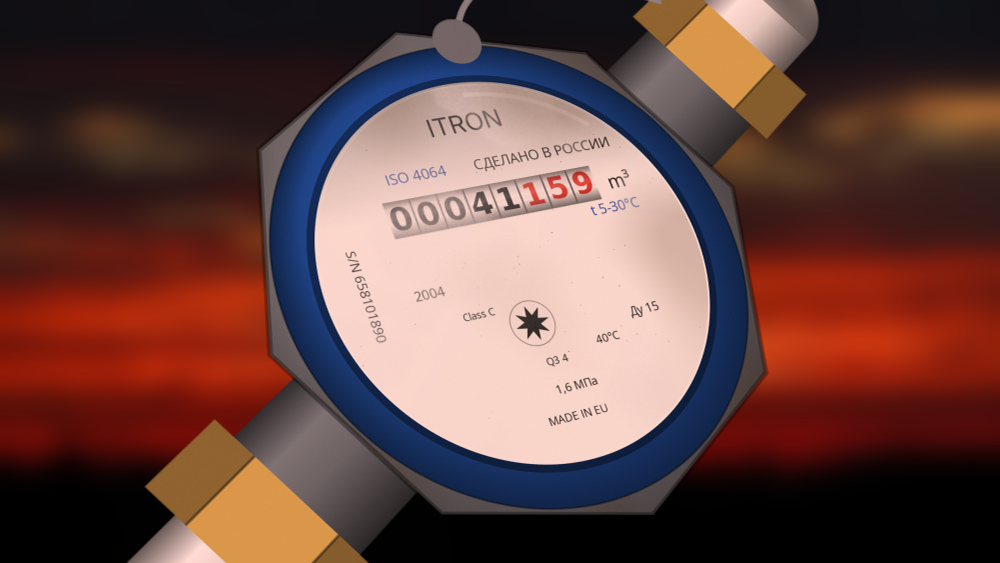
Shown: **41.159** m³
